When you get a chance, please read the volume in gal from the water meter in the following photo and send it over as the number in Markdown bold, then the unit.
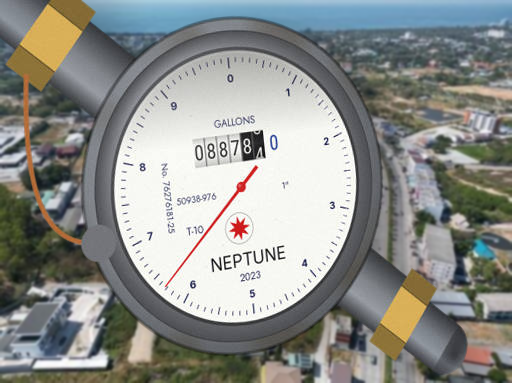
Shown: **887836.3** gal
